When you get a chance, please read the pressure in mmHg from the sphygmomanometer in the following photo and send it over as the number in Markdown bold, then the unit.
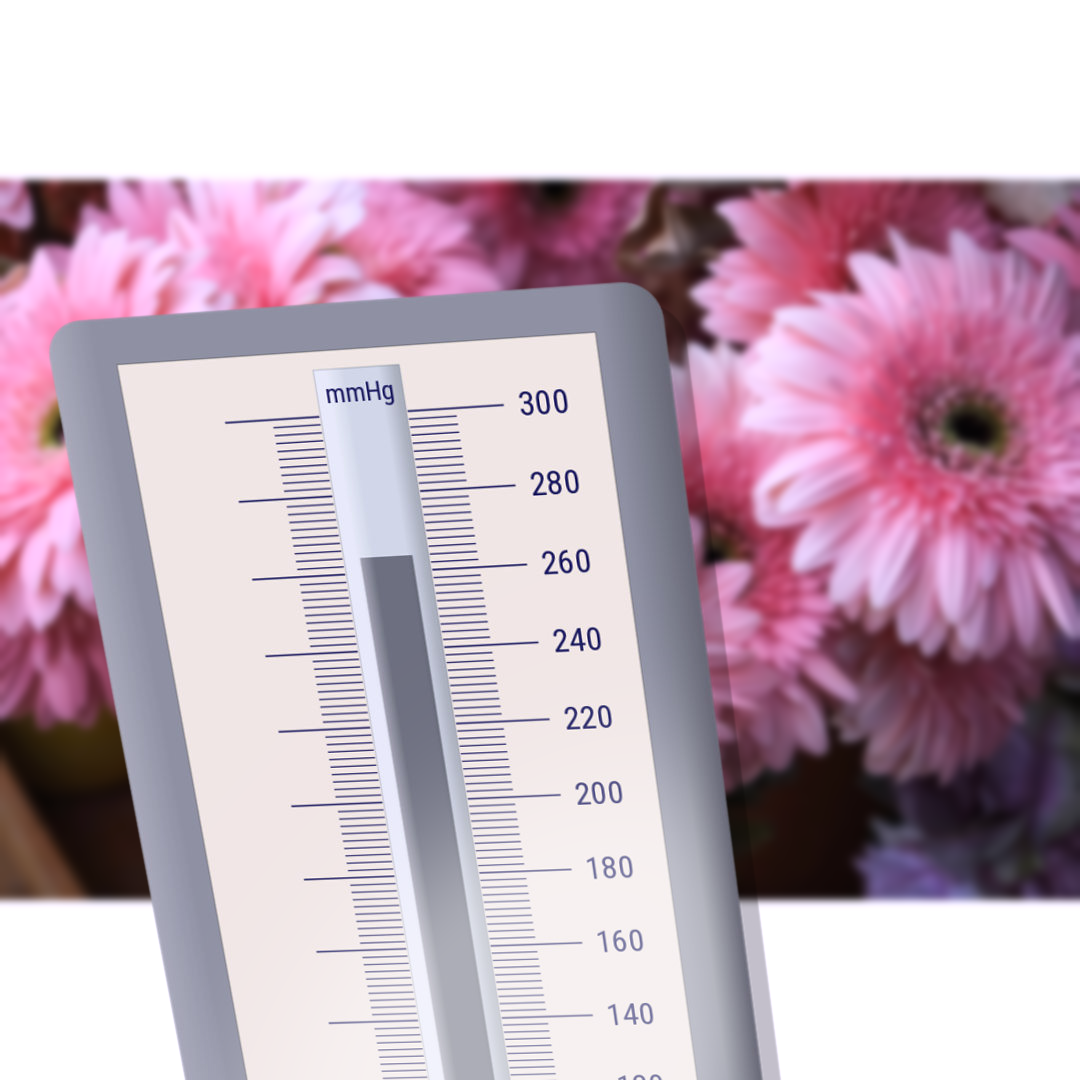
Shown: **264** mmHg
